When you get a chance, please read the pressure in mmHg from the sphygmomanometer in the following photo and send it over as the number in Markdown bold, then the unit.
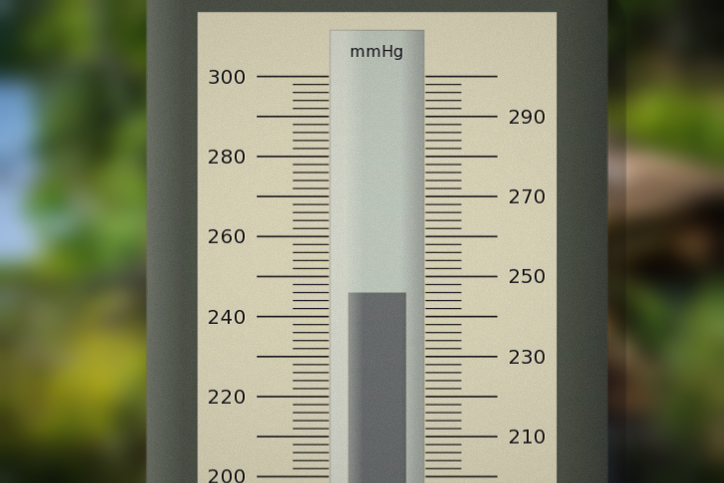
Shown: **246** mmHg
